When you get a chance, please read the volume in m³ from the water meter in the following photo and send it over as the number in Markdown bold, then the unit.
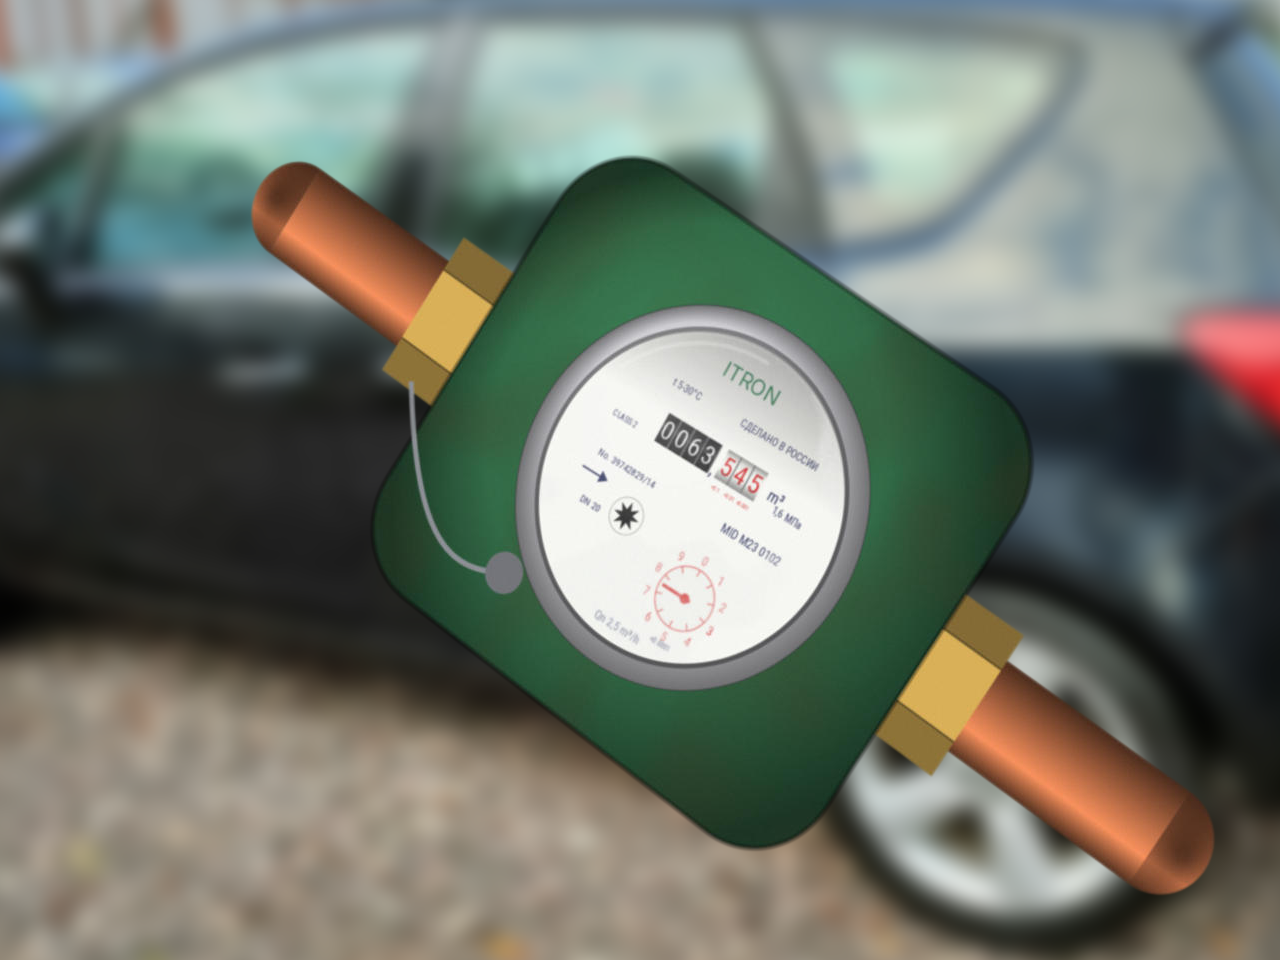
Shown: **63.5457** m³
